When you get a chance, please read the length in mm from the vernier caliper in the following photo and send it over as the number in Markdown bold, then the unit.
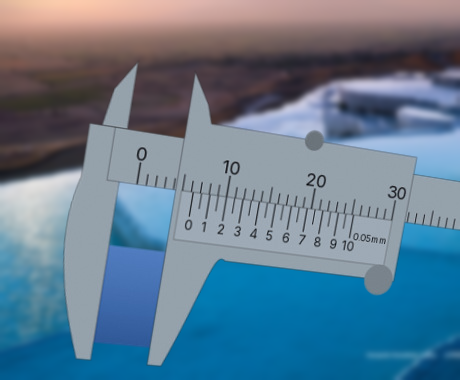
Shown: **6.2** mm
